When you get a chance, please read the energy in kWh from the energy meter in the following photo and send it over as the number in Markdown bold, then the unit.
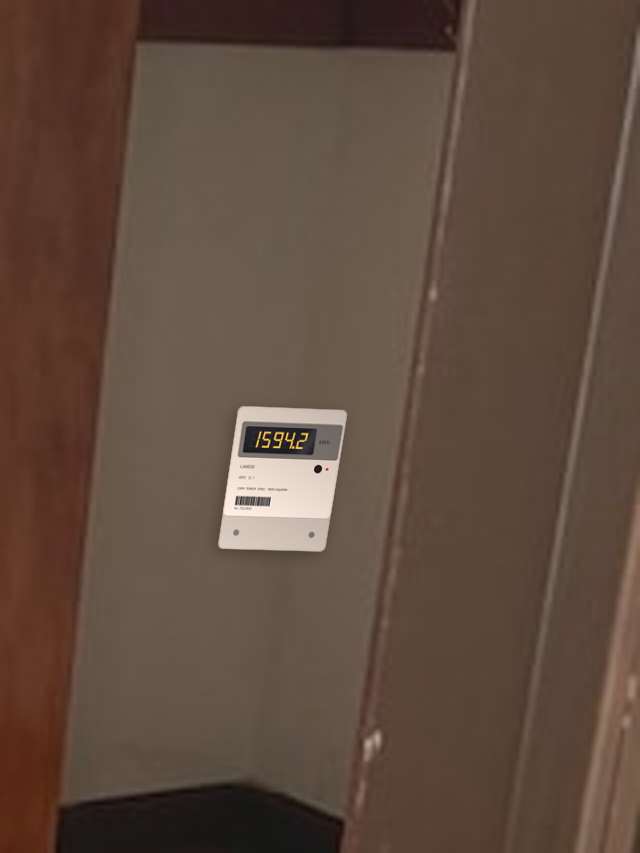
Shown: **1594.2** kWh
